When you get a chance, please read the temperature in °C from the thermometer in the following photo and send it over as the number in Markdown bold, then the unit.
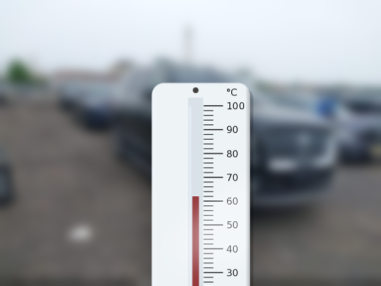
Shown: **62** °C
